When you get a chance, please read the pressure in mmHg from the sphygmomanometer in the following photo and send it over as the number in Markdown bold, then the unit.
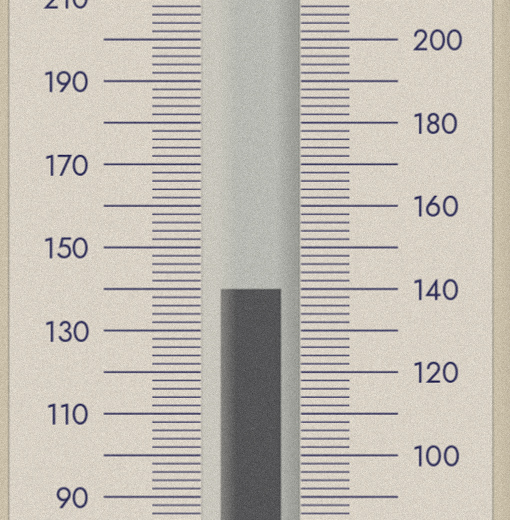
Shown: **140** mmHg
